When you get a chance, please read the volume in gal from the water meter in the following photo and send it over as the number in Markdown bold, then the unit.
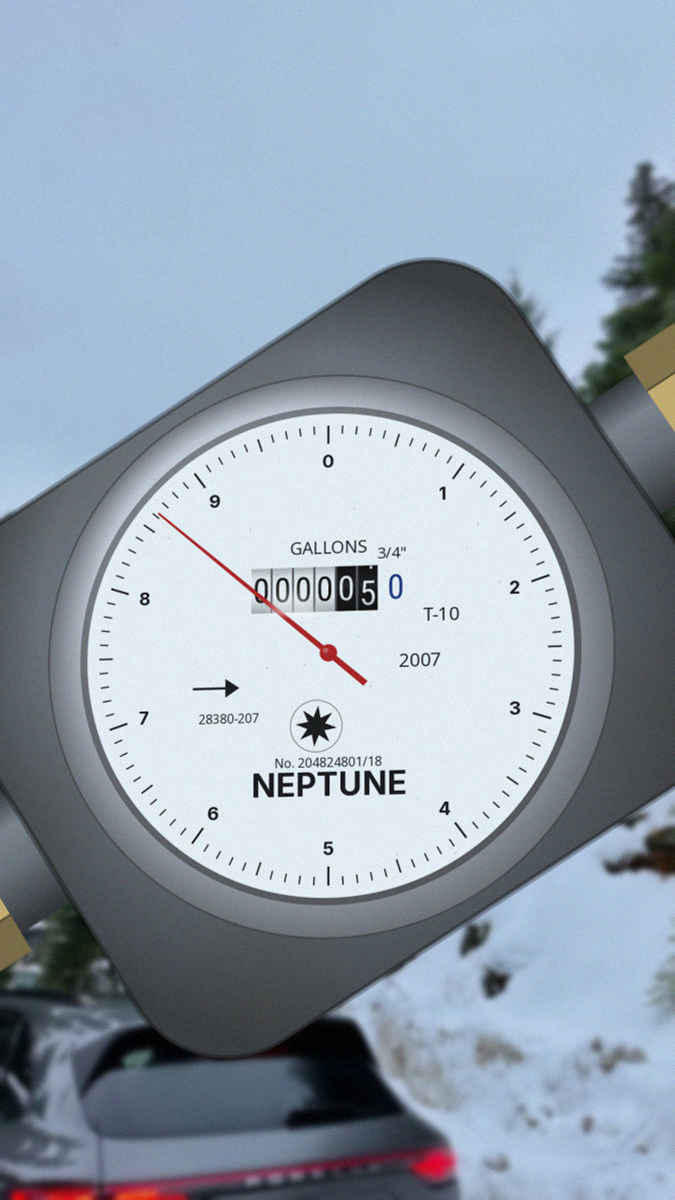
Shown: **48.6** gal
